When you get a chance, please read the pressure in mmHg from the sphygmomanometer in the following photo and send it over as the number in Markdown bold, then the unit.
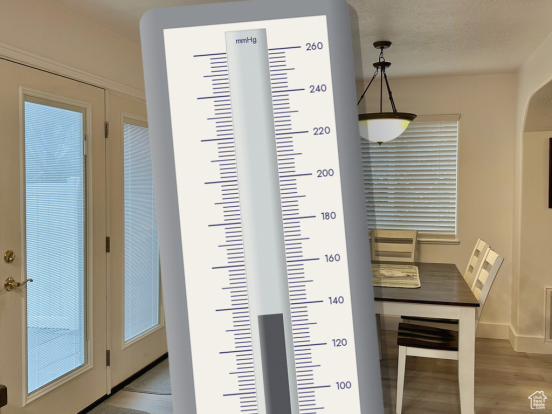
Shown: **136** mmHg
